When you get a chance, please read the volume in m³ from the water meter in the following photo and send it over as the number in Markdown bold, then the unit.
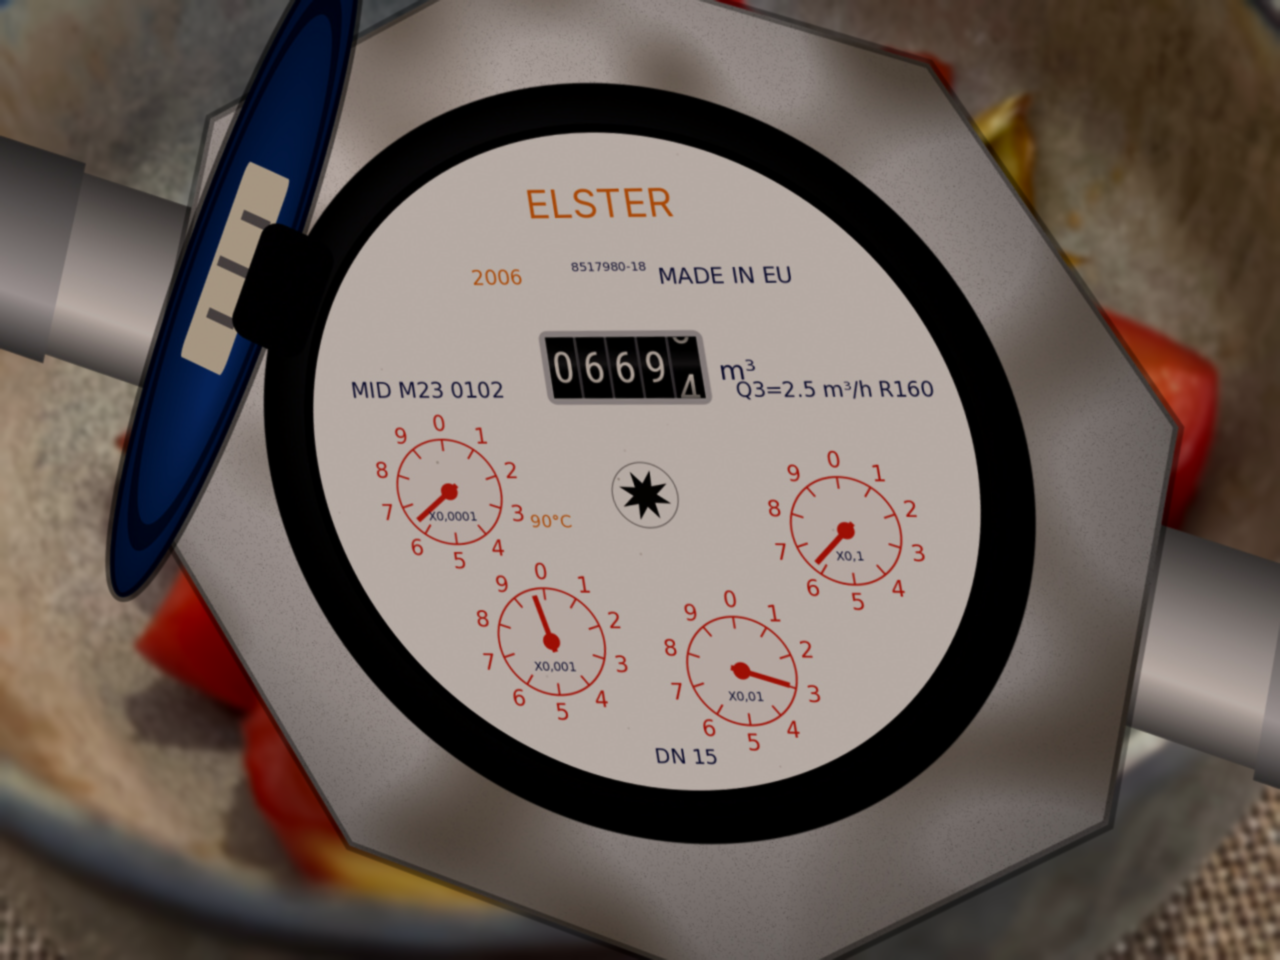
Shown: **6693.6296** m³
